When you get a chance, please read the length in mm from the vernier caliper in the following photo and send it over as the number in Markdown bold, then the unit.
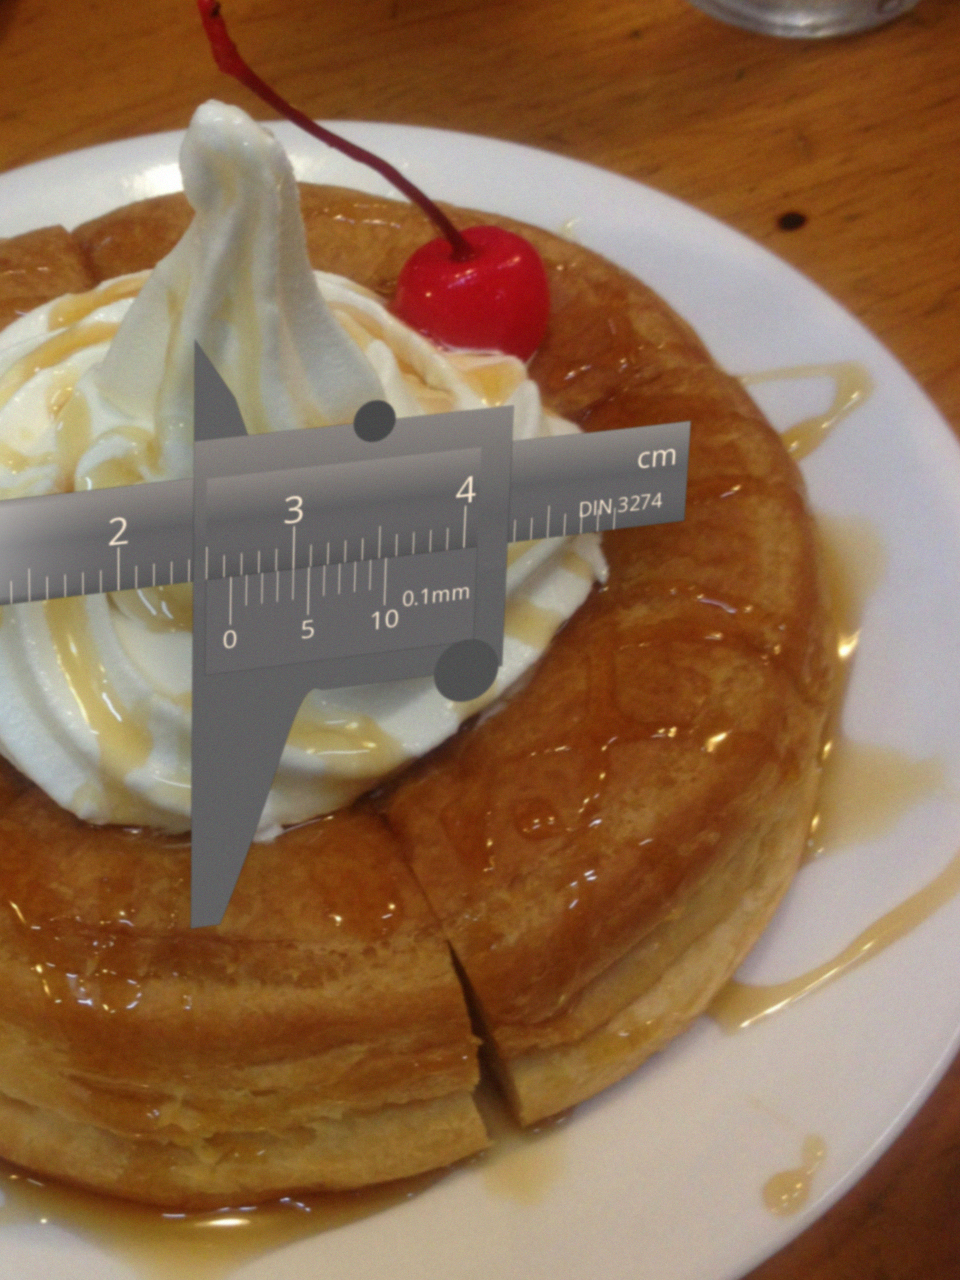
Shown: **26.4** mm
